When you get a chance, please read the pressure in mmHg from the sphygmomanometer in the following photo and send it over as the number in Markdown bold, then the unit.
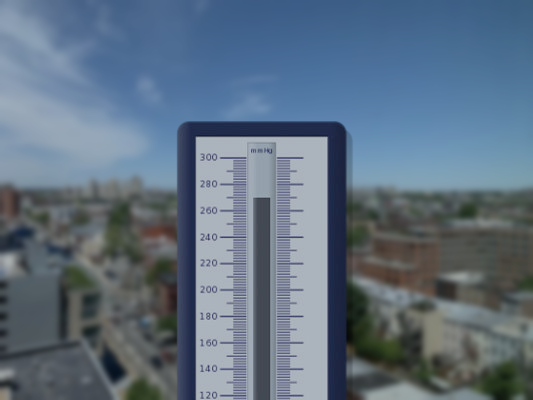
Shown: **270** mmHg
